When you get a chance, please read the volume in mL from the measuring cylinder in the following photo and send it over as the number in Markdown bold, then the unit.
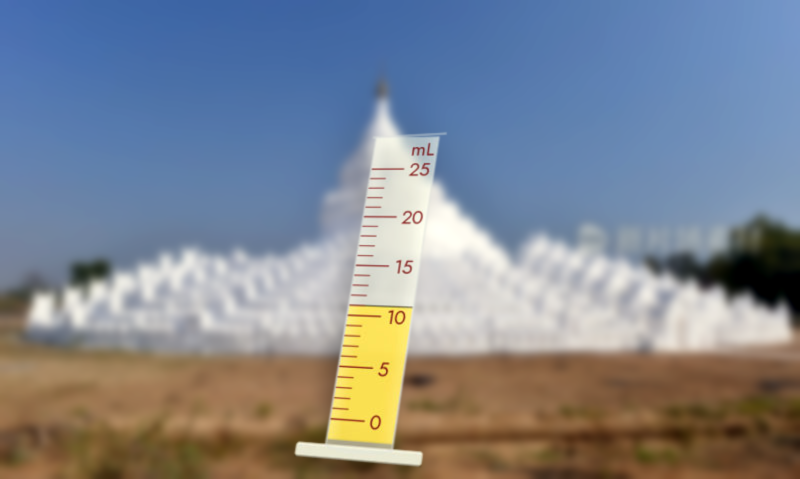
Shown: **11** mL
